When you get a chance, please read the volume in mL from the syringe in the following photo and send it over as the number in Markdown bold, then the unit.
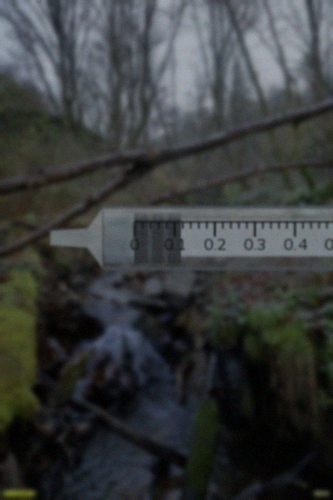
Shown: **0** mL
